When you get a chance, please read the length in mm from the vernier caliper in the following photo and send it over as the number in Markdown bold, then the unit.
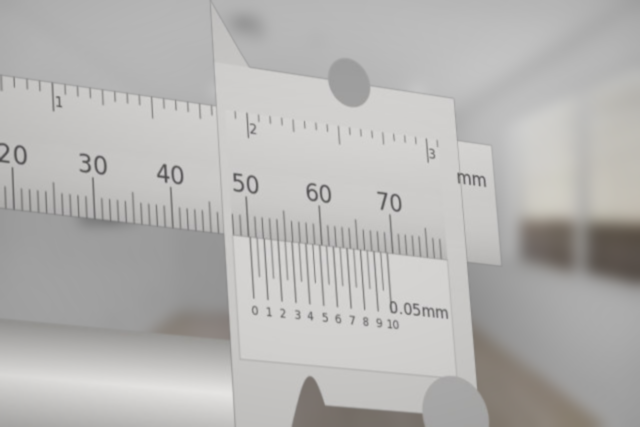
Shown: **50.2** mm
